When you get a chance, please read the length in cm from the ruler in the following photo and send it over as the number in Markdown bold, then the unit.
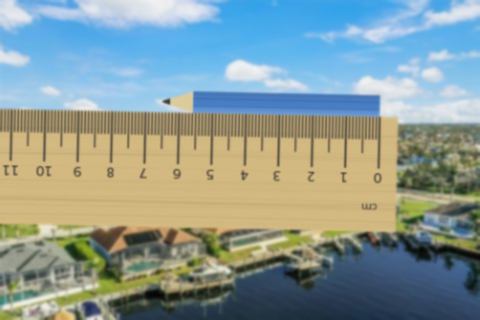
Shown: **6.5** cm
